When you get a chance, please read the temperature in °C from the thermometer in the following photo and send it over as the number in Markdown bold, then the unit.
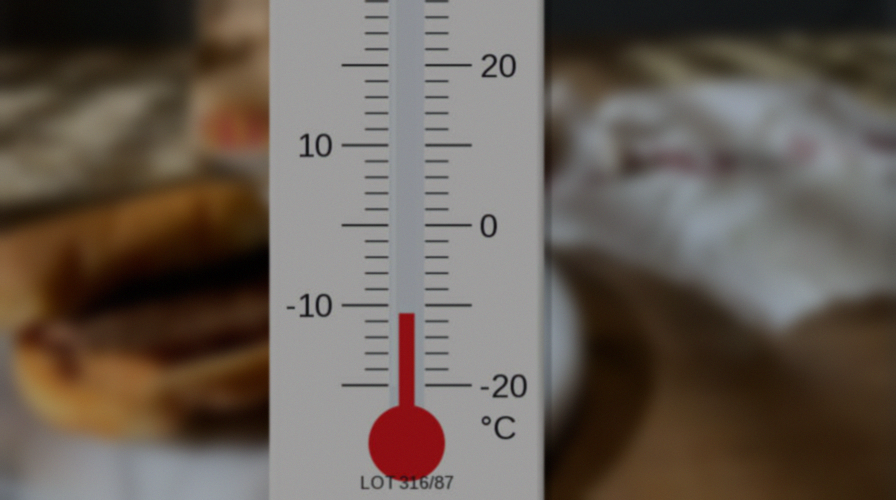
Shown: **-11** °C
